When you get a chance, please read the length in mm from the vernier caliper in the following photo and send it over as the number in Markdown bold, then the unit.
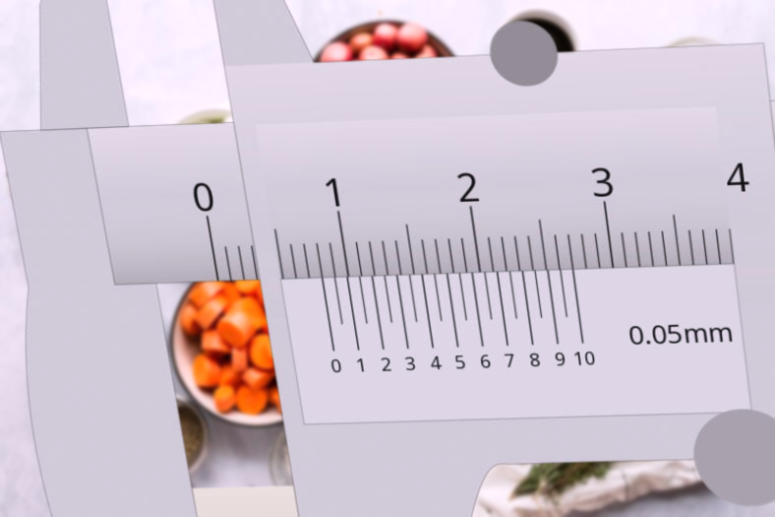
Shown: **8.0** mm
